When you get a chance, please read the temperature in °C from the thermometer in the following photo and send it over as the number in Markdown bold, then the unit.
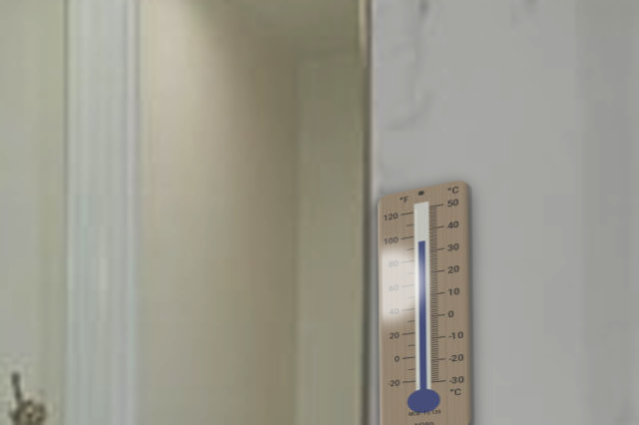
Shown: **35** °C
